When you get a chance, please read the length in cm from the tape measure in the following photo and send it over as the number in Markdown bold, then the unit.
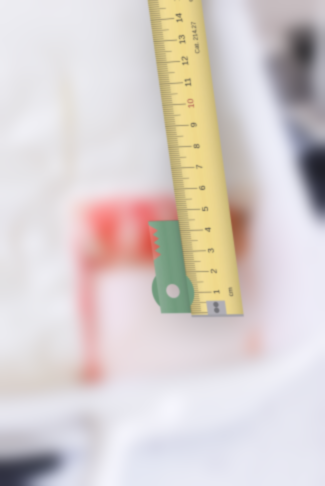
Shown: **4.5** cm
